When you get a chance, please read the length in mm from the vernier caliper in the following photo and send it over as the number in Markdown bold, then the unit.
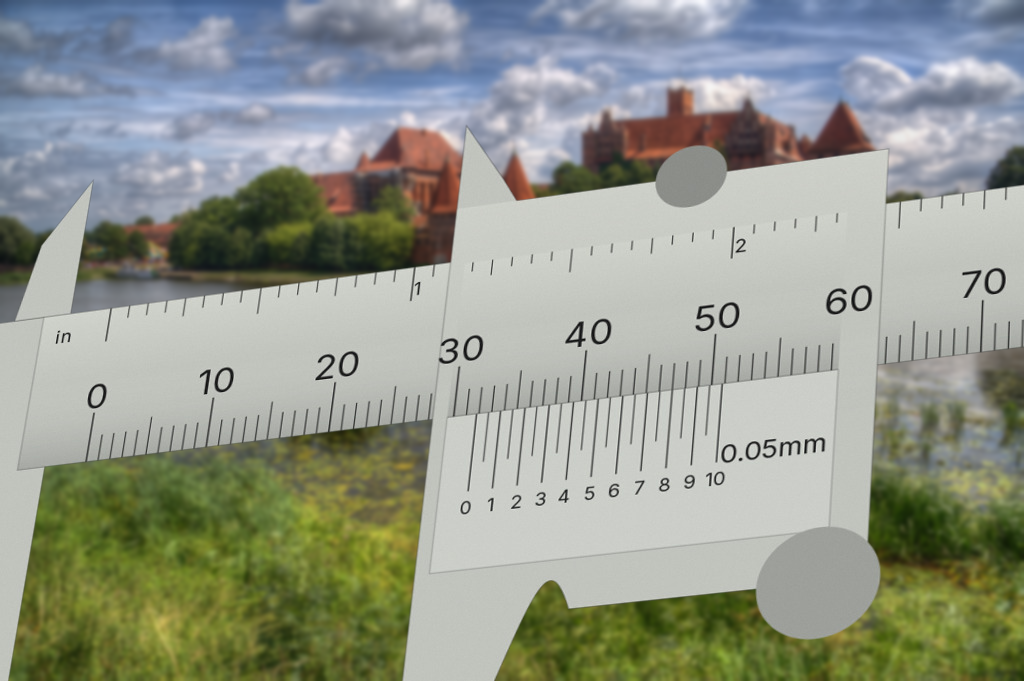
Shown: **31.8** mm
